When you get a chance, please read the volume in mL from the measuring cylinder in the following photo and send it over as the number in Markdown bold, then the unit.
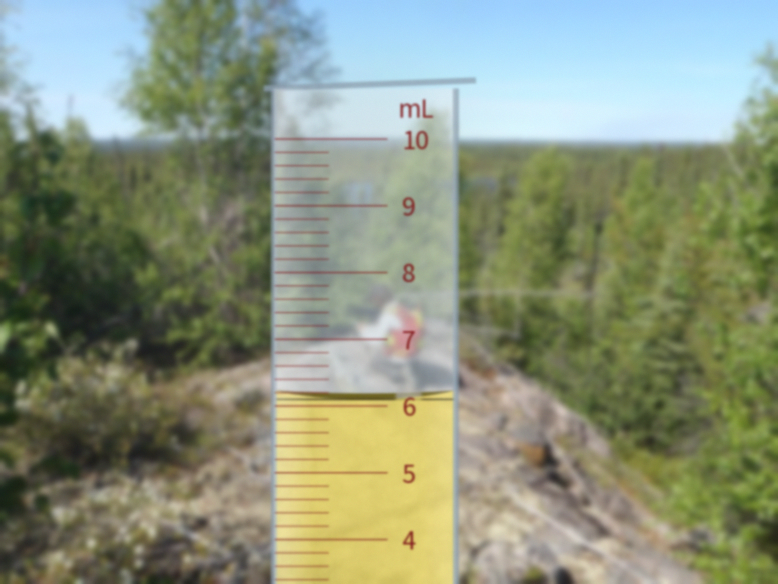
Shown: **6.1** mL
